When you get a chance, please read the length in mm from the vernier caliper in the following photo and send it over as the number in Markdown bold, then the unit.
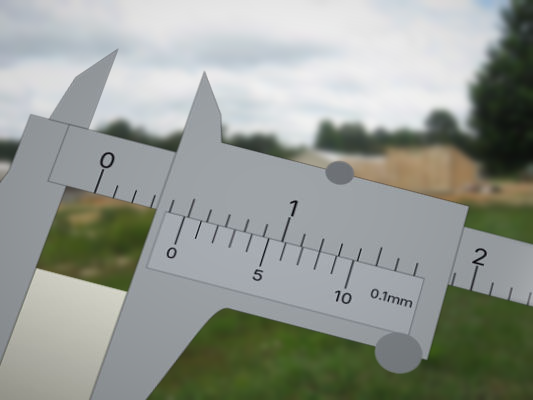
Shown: **4.8** mm
